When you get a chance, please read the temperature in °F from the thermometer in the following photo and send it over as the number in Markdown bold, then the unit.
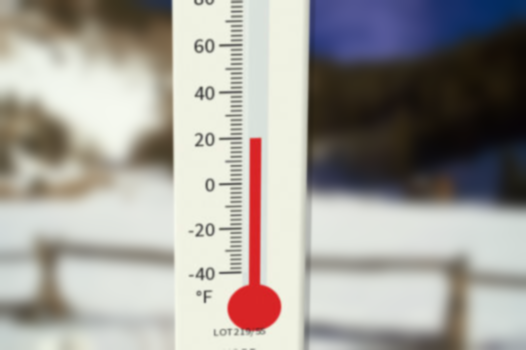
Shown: **20** °F
